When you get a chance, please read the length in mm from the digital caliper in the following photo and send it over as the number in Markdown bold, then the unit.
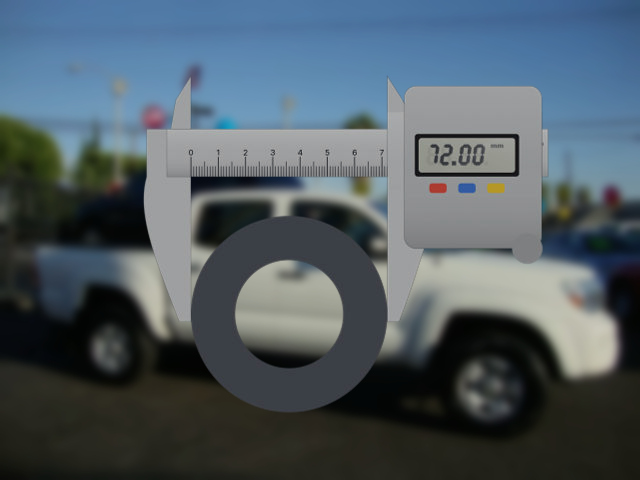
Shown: **72.00** mm
